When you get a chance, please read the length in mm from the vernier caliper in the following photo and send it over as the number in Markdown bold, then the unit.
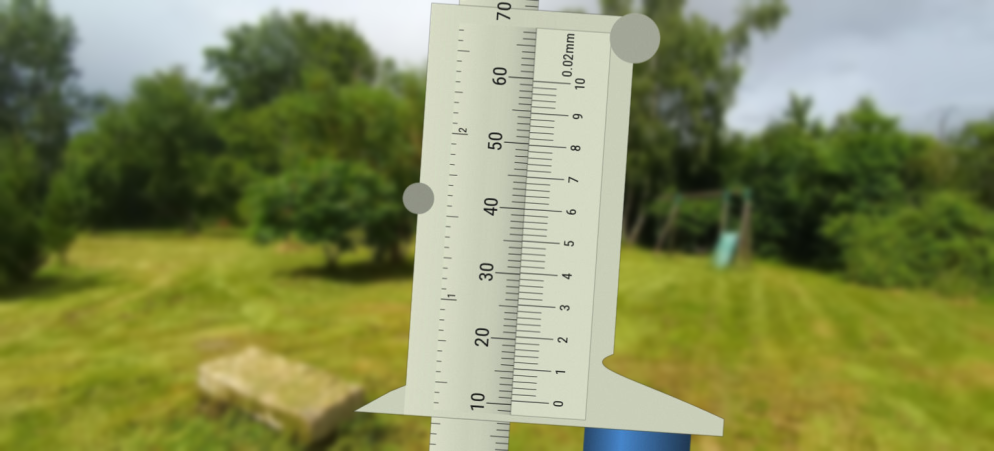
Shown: **10.6** mm
